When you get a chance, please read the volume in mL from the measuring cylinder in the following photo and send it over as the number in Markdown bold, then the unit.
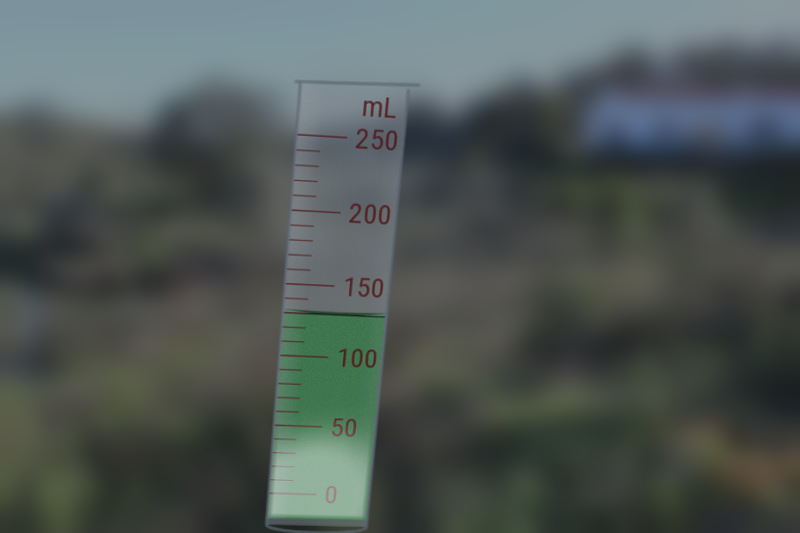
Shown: **130** mL
